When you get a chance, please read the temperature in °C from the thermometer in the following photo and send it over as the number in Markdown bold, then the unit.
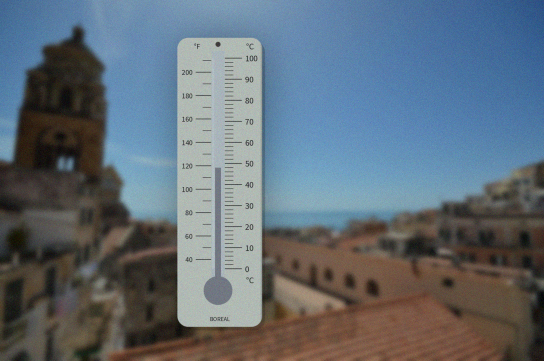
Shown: **48** °C
